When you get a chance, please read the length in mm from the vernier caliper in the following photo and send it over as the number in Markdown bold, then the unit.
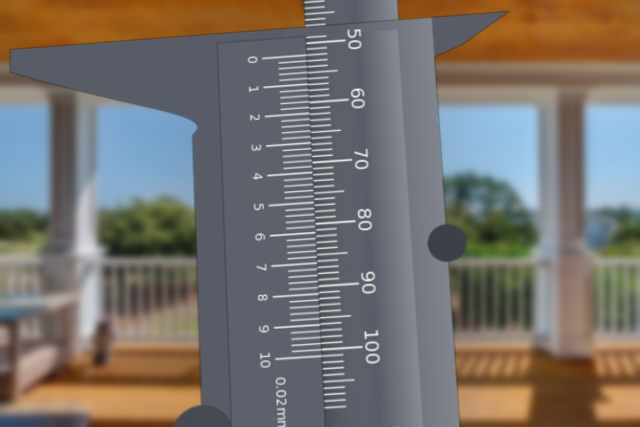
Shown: **52.0** mm
